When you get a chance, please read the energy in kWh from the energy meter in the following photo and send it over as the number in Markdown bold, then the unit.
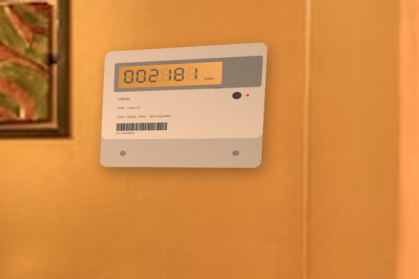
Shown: **2181** kWh
